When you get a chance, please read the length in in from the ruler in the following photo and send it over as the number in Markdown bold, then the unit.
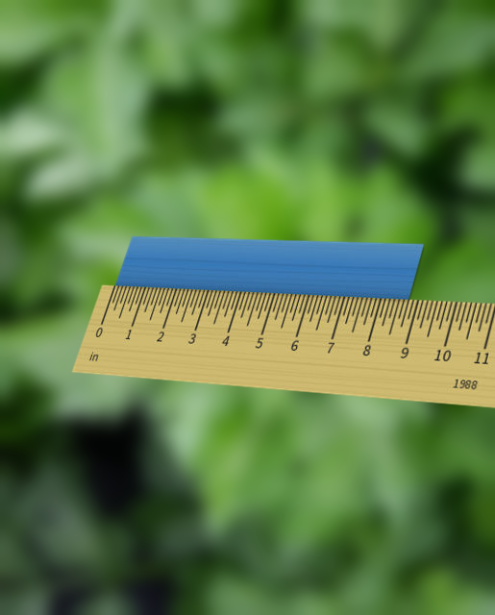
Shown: **8.75** in
